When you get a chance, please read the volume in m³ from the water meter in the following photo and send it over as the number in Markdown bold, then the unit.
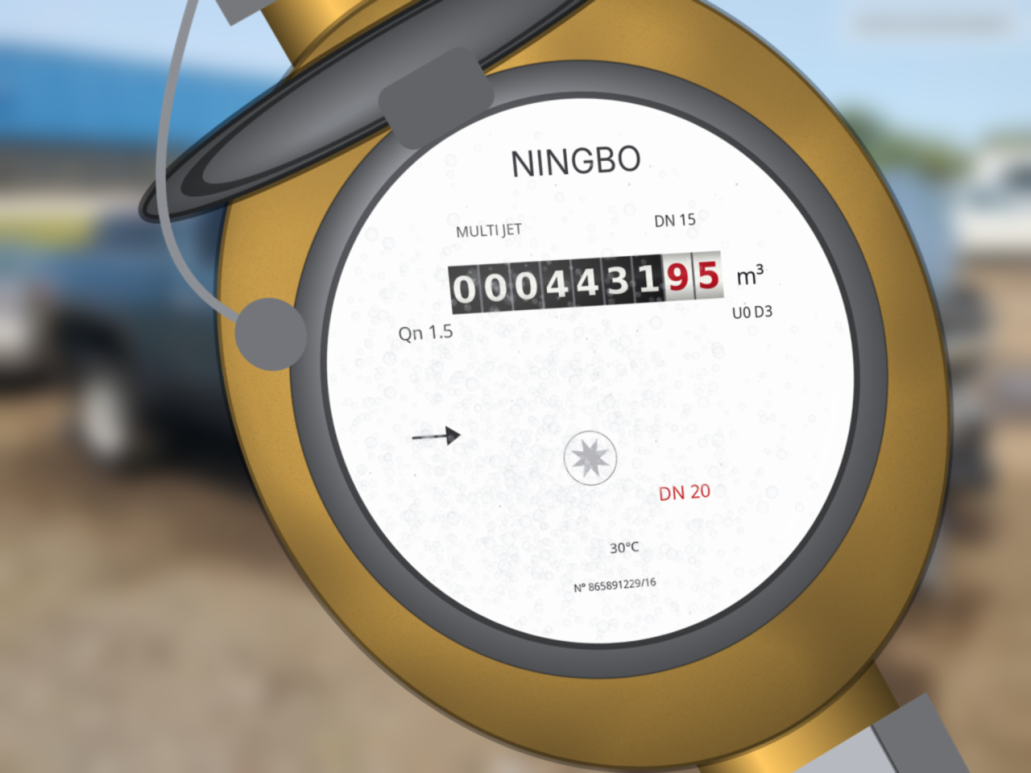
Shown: **4431.95** m³
